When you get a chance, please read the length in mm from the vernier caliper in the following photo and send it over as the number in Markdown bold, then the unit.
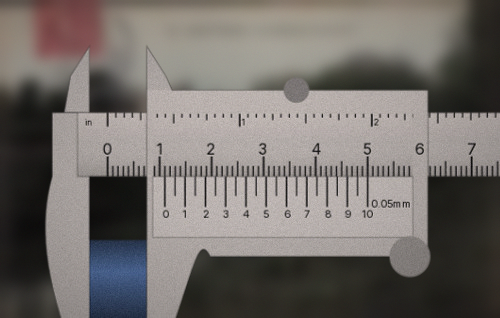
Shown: **11.0** mm
